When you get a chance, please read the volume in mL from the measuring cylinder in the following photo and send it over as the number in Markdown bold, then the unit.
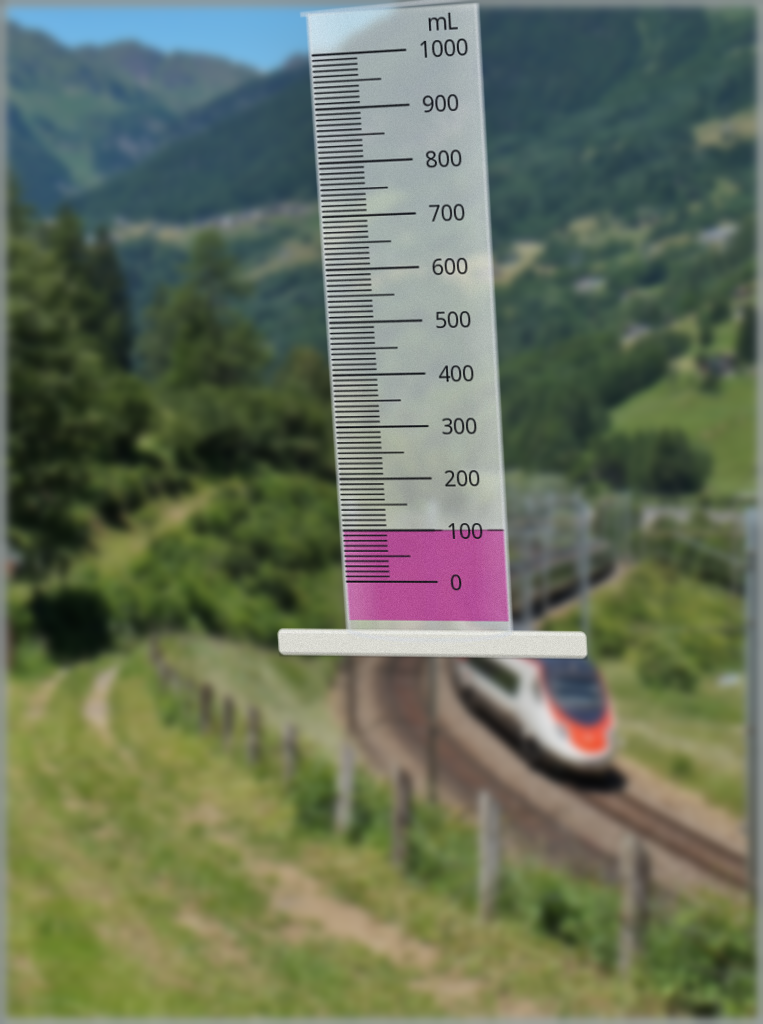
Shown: **100** mL
